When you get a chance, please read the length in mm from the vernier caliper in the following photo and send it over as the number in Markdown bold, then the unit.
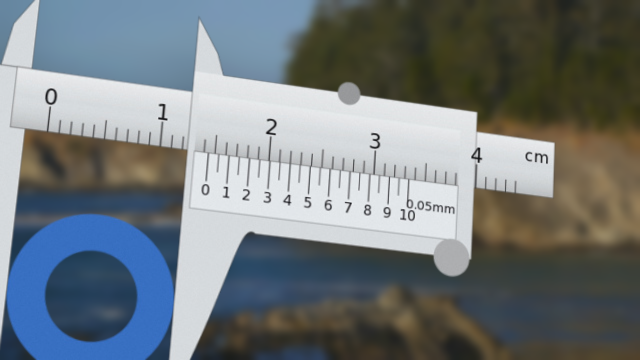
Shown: **14.4** mm
